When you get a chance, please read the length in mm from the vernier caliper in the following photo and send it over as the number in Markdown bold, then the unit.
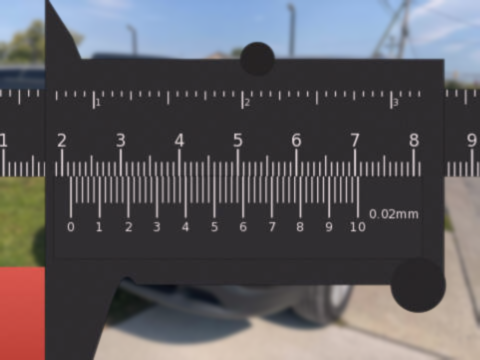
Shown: **21.5** mm
